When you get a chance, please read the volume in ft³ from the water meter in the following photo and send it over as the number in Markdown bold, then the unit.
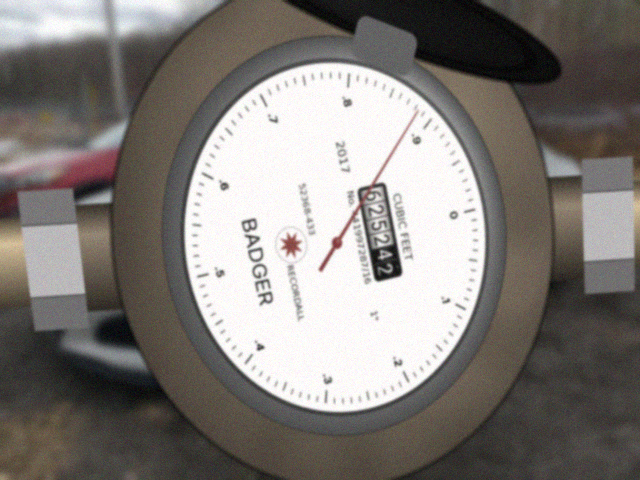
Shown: **625241.88** ft³
